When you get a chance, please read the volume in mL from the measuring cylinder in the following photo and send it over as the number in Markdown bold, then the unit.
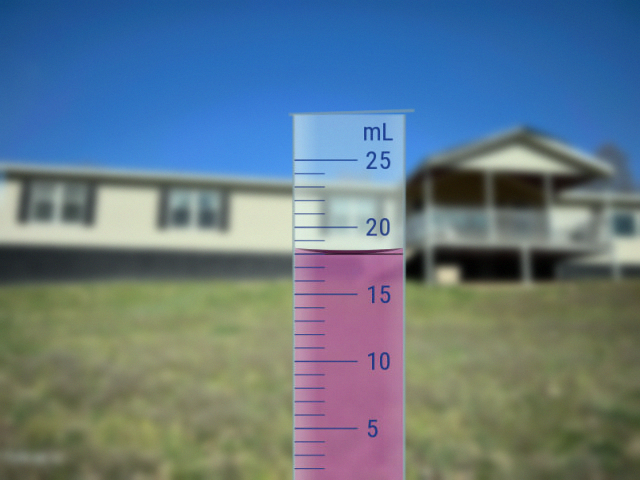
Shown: **18** mL
